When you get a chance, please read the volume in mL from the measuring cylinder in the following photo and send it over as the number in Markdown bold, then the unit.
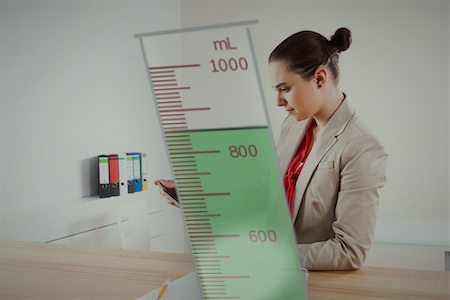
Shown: **850** mL
